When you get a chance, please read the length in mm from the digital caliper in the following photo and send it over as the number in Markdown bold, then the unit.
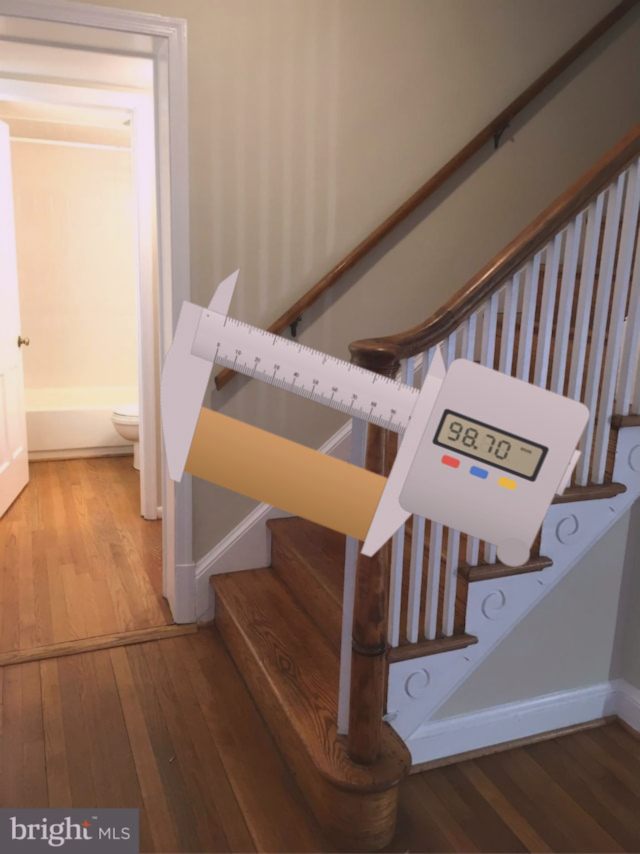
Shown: **98.70** mm
